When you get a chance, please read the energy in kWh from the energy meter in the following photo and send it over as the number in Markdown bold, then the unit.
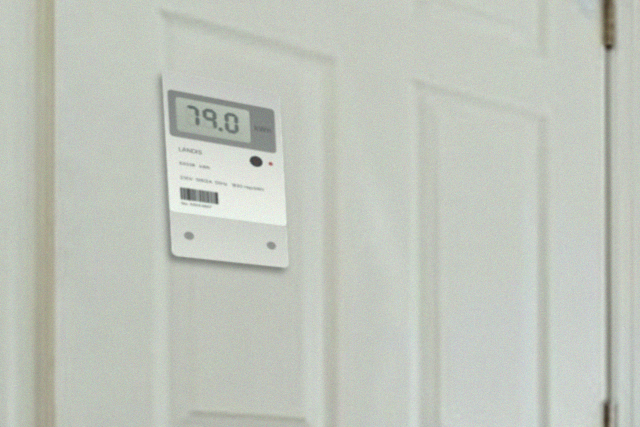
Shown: **79.0** kWh
